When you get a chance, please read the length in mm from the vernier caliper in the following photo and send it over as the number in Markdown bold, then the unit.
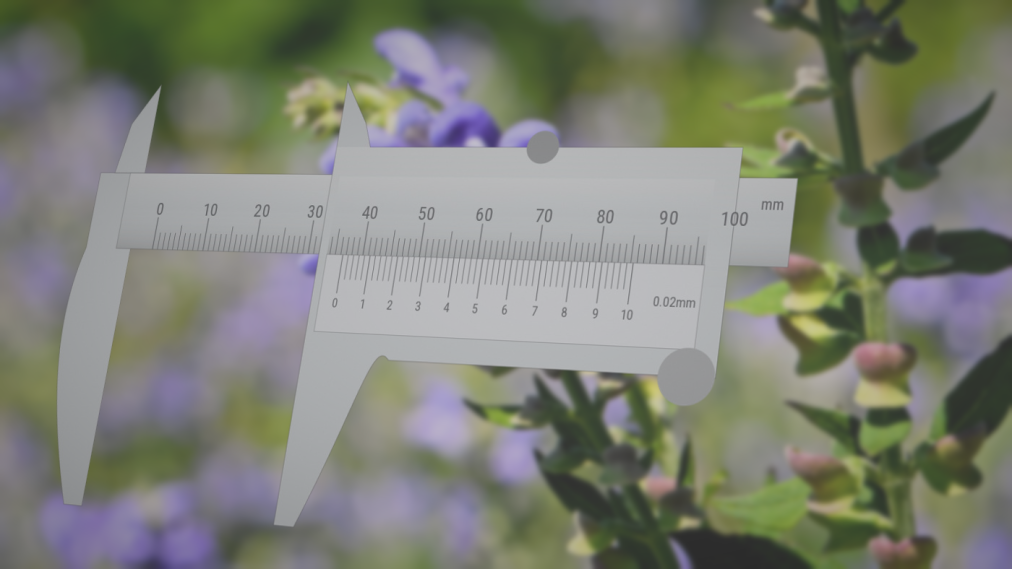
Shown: **36.4** mm
